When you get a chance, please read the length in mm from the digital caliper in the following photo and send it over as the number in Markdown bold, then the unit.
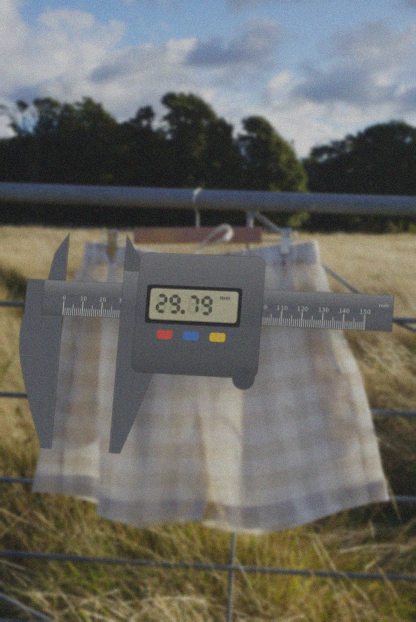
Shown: **29.79** mm
